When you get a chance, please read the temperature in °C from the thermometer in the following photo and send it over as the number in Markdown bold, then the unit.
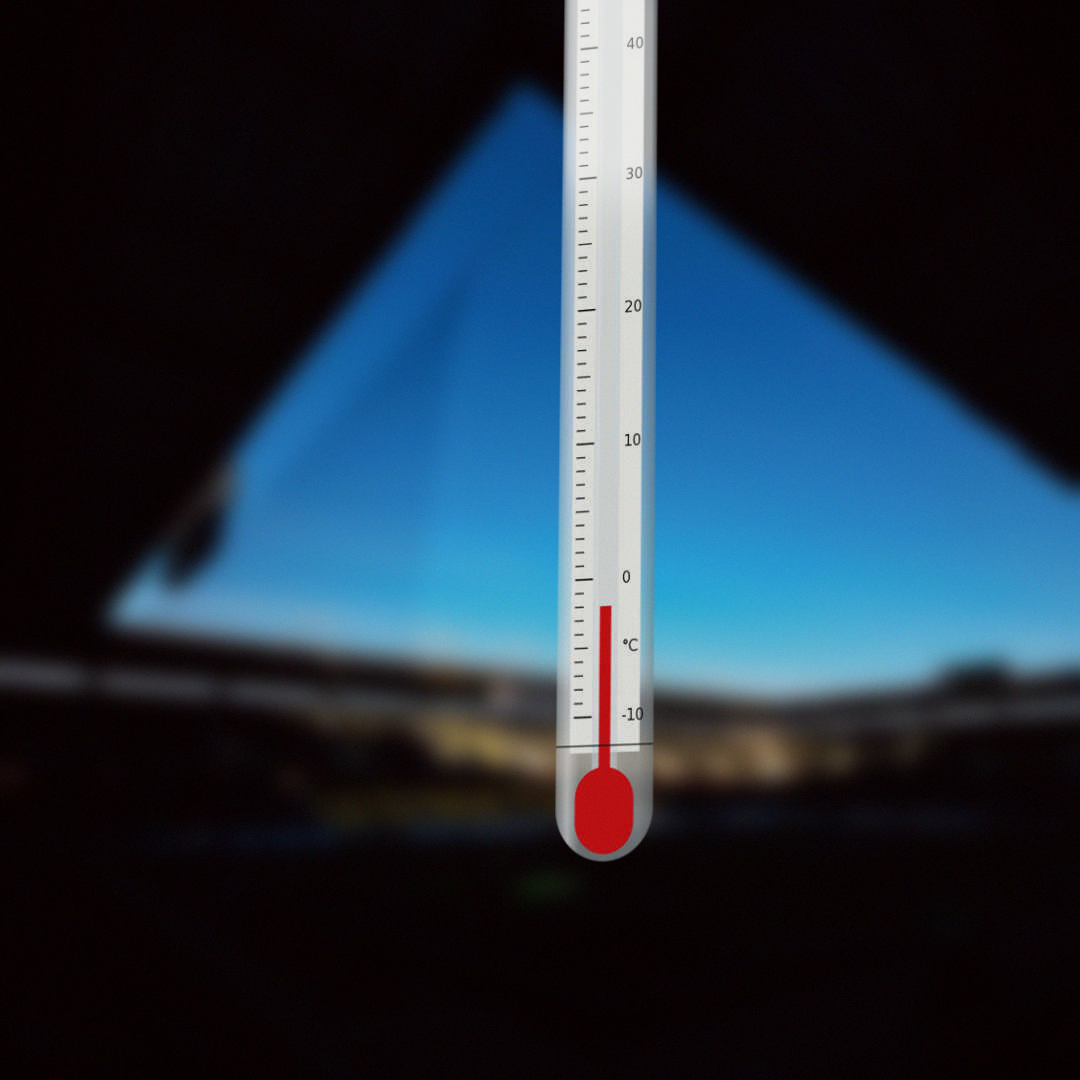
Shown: **-2** °C
